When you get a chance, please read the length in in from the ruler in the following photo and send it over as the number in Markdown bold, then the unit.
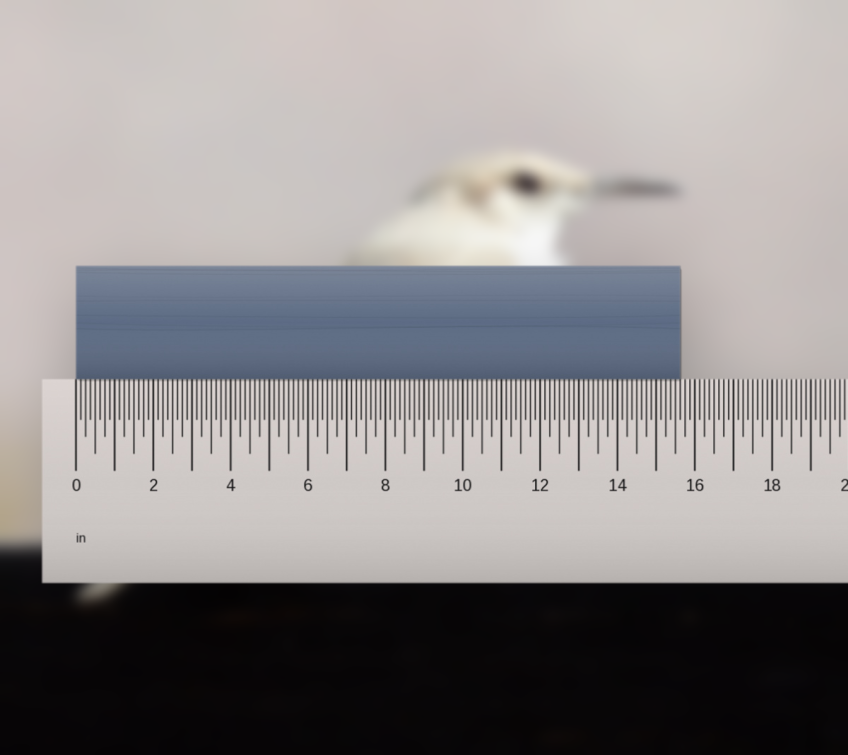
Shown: **15.625** in
